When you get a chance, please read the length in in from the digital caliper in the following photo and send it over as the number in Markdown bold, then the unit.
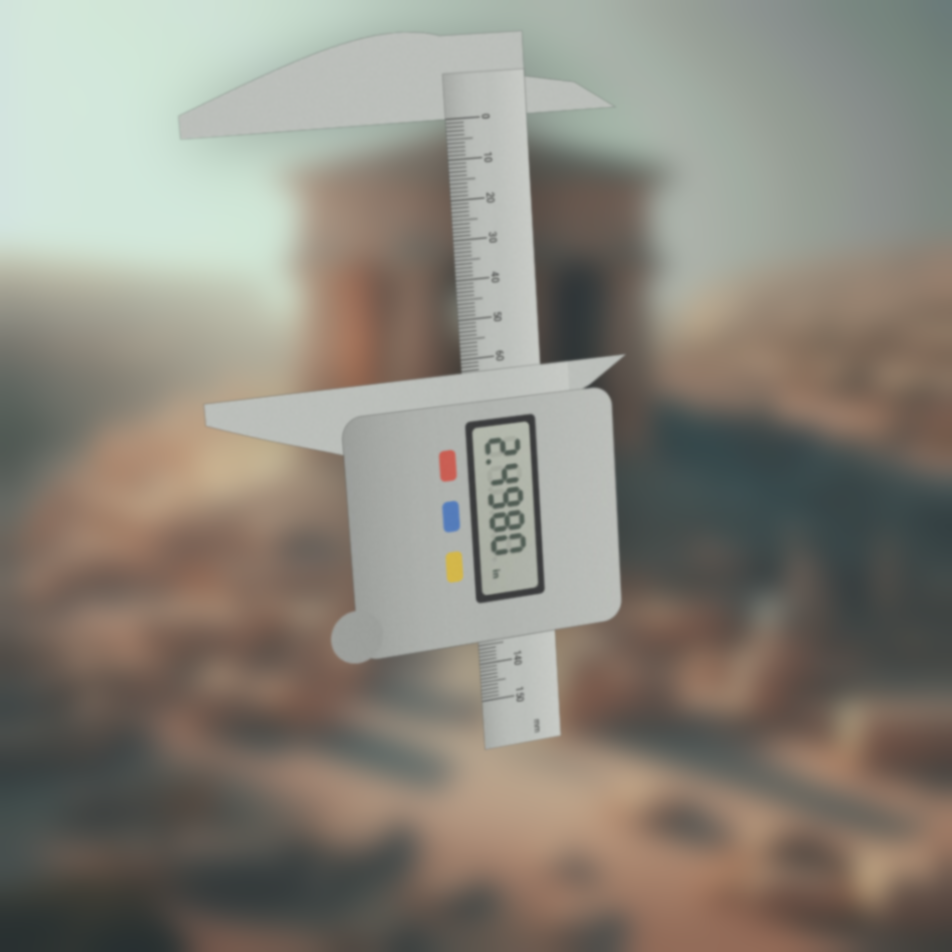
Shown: **2.4980** in
